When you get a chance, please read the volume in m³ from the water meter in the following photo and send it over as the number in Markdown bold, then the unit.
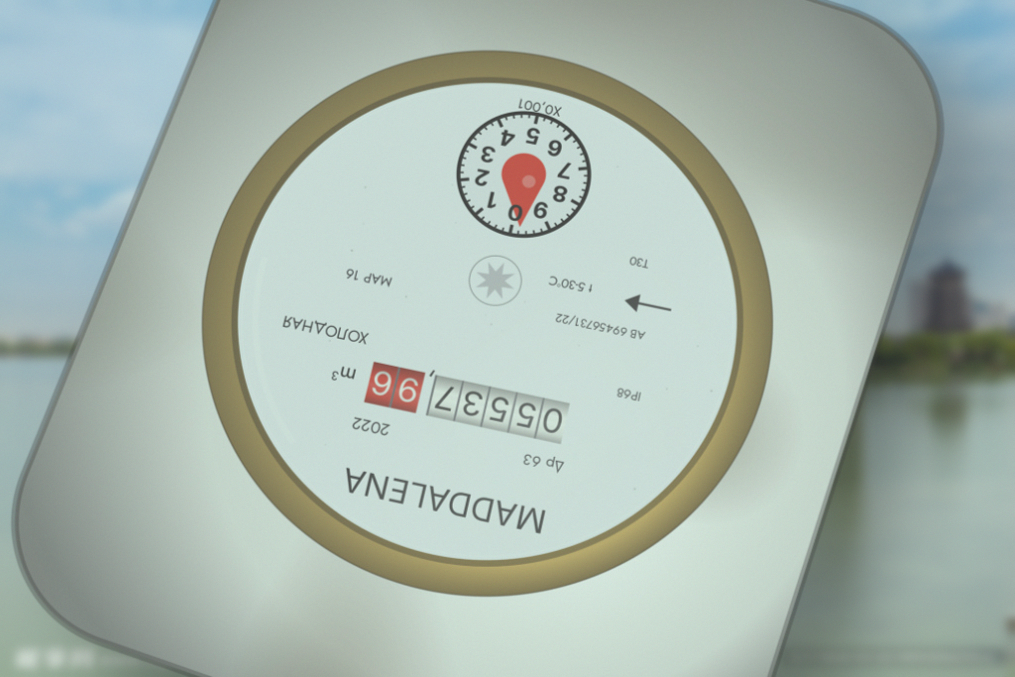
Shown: **5537.959** m³
